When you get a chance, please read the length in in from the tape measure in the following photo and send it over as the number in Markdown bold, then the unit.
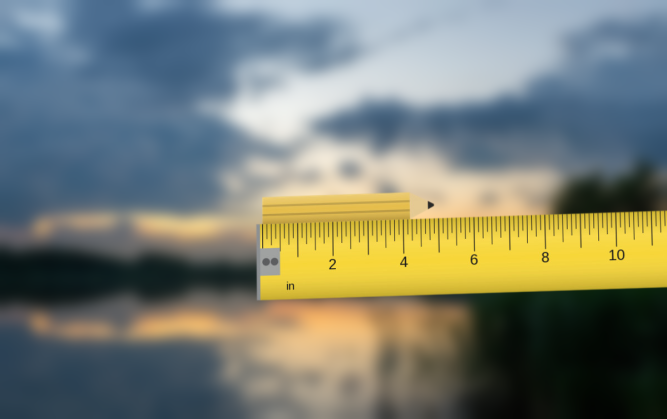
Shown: **4.875** in
